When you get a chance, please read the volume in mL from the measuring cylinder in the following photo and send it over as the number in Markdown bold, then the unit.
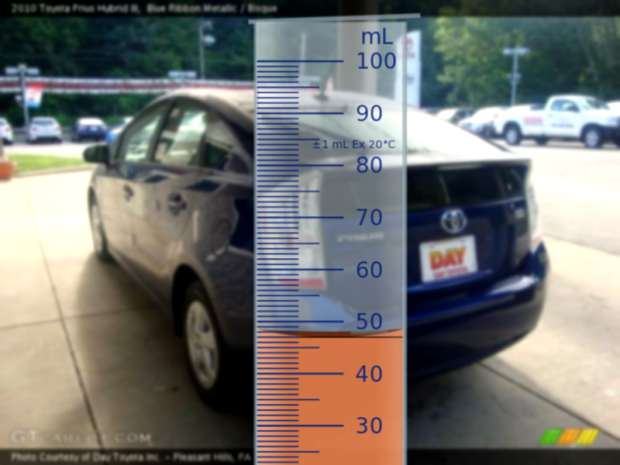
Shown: **47** mL
